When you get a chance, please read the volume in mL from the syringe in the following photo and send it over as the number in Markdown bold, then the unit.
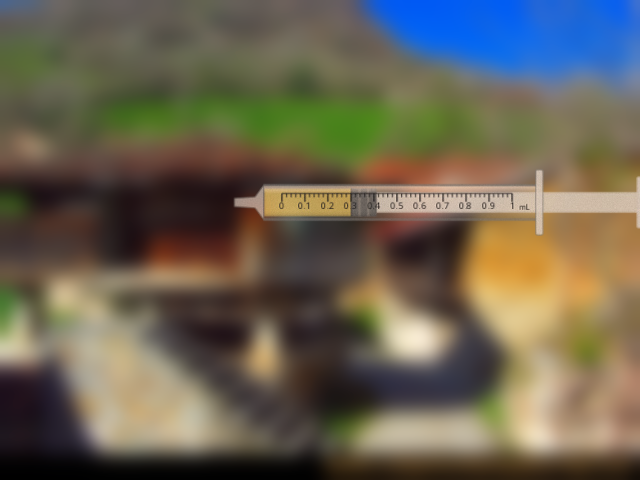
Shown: **0.3** mL
